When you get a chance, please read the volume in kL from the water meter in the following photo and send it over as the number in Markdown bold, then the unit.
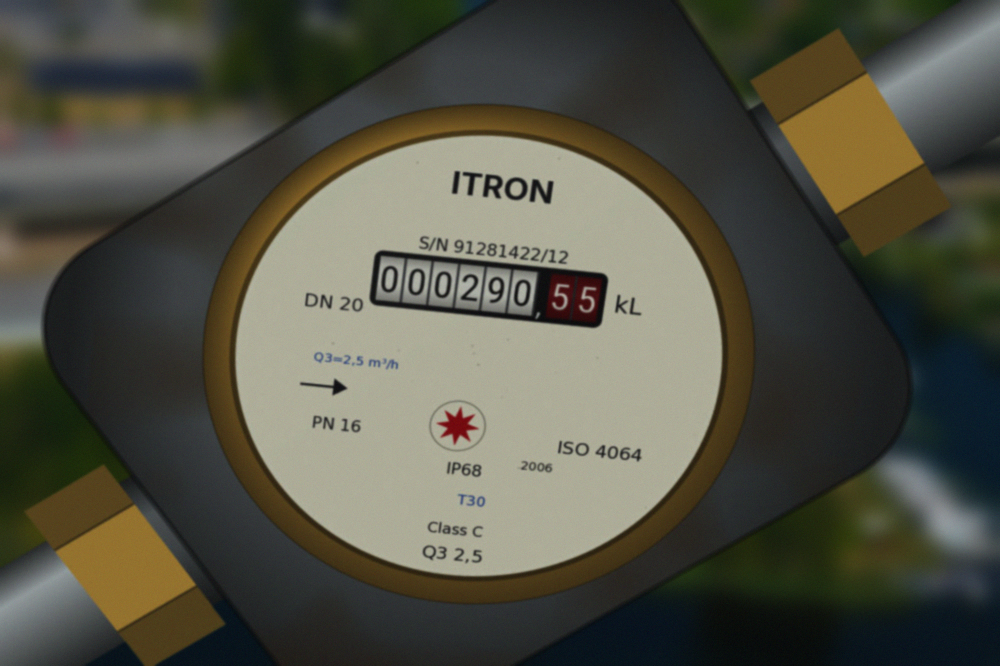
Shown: **290.55** kL
